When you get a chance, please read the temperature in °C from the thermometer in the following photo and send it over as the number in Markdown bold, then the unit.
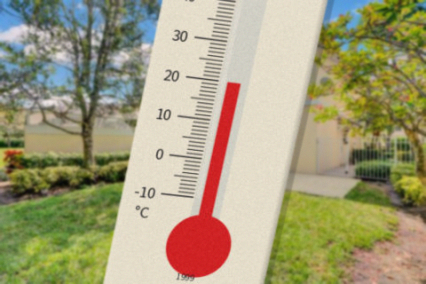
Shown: **20** °C
